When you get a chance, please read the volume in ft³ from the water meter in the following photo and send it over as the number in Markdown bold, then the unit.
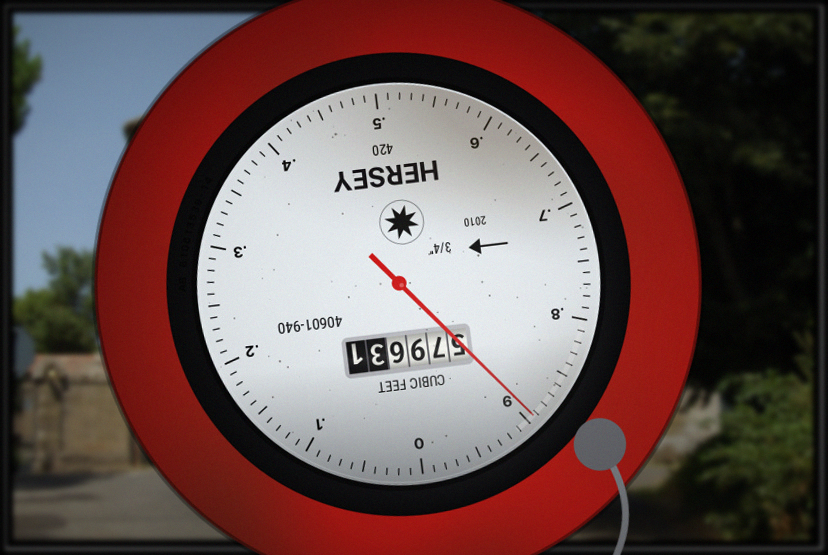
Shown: **579630.89** ft³
